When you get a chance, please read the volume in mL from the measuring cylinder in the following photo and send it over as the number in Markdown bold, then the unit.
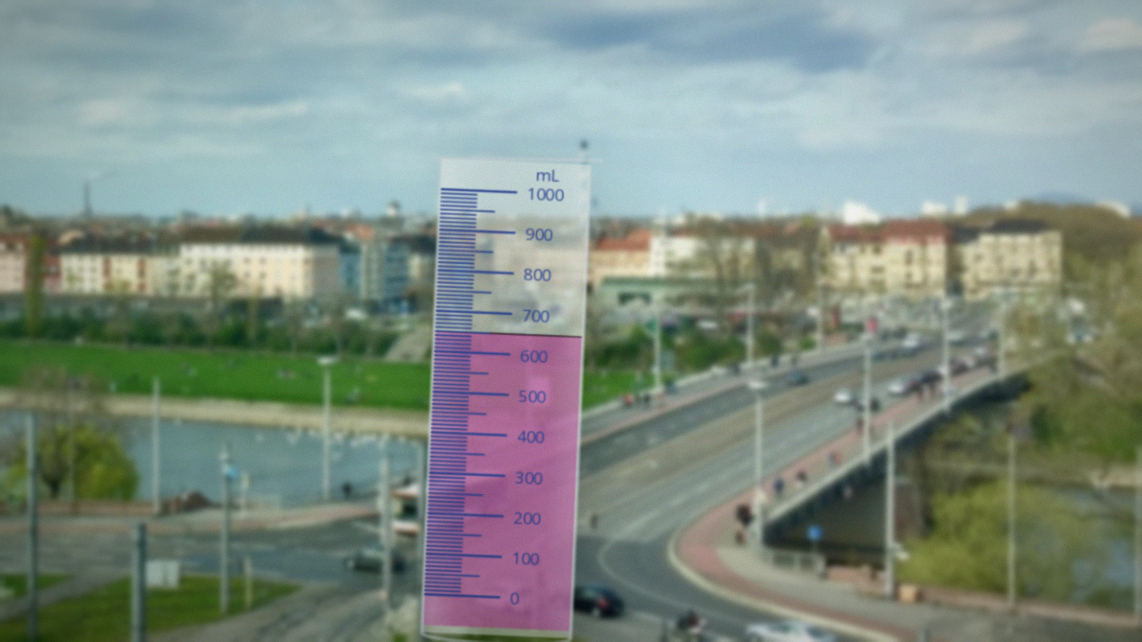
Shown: **650** mL
